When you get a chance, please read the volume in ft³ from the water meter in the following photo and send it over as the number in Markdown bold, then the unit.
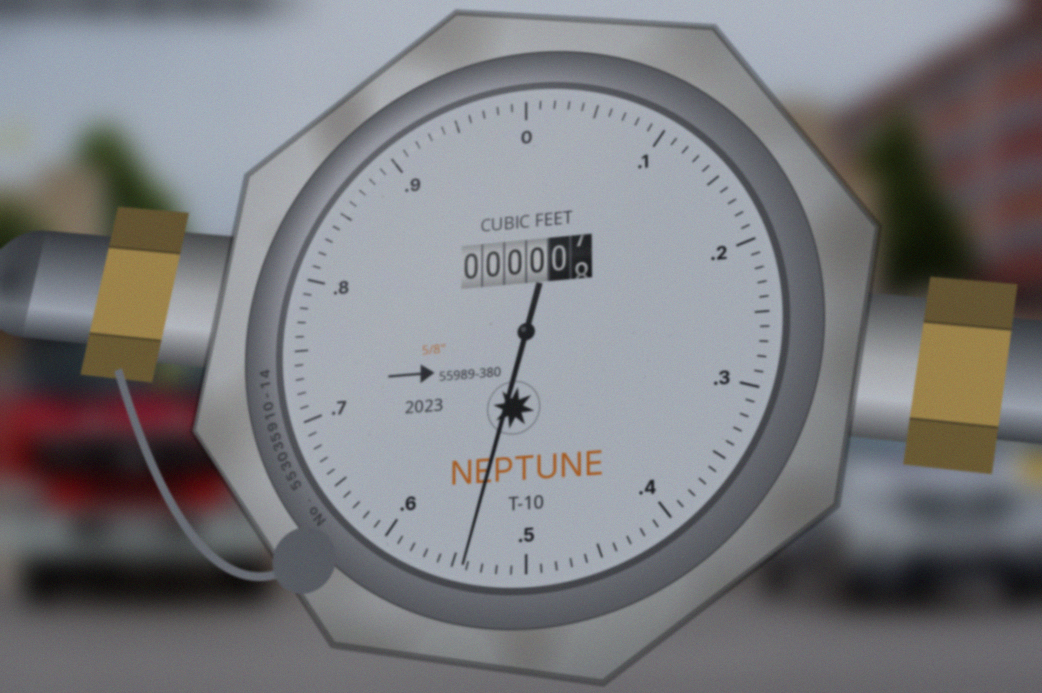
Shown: **7.54** ft³
